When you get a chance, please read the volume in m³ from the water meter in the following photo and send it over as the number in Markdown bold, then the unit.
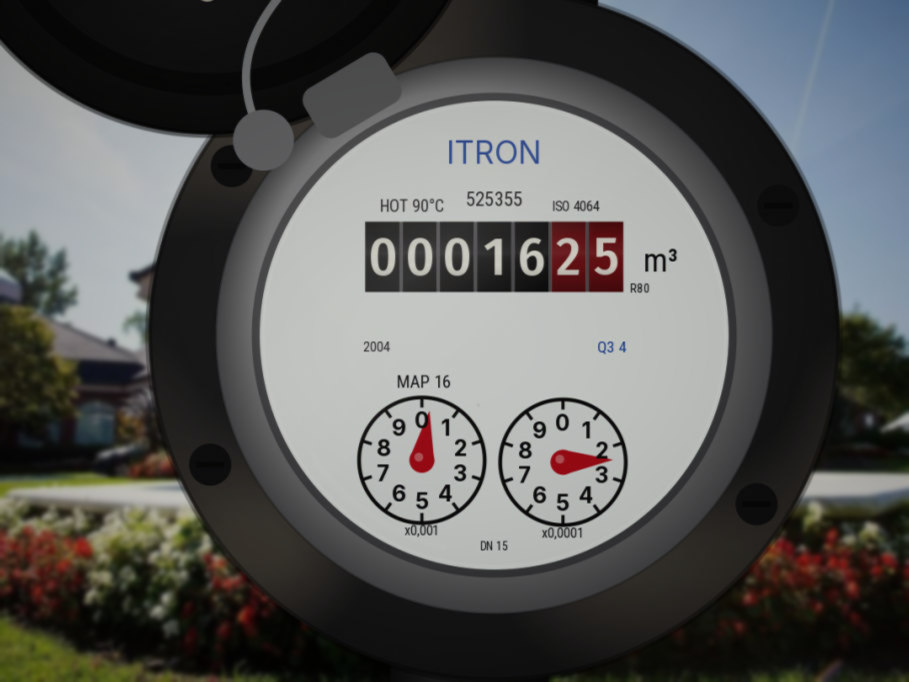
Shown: **16.2502** m³
